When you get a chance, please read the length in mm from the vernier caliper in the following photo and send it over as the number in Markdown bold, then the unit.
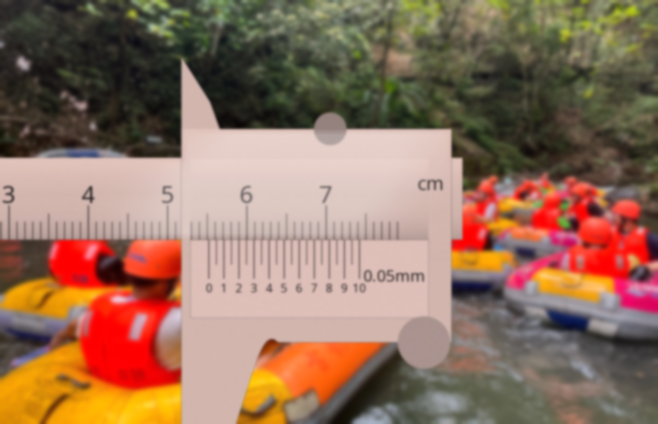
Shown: **55.2** mm
